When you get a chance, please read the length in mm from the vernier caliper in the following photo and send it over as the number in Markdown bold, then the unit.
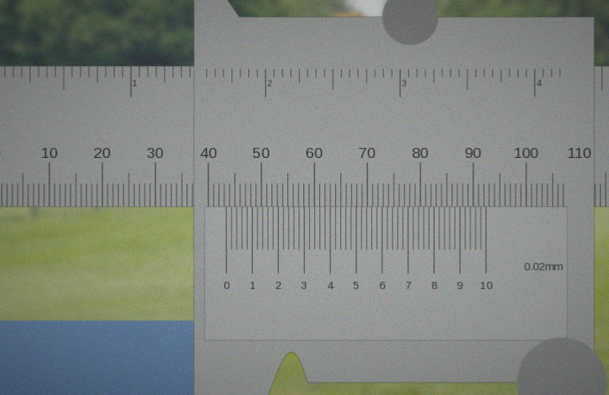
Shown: **43.4** mm
